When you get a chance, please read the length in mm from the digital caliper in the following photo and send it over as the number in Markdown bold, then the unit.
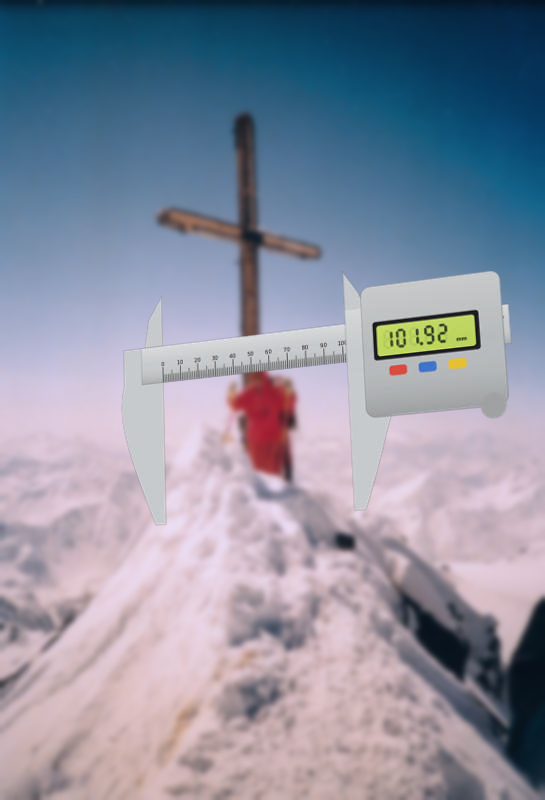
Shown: **101.92** mm
